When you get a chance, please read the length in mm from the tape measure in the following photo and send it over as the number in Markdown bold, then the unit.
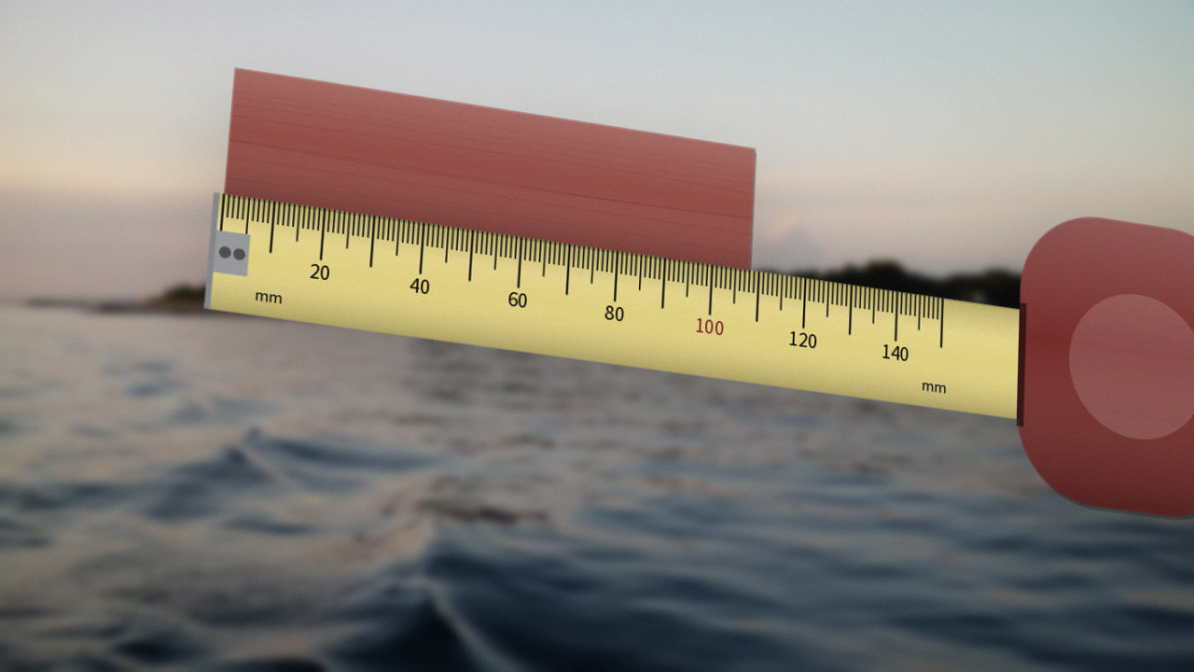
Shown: **108** mm
